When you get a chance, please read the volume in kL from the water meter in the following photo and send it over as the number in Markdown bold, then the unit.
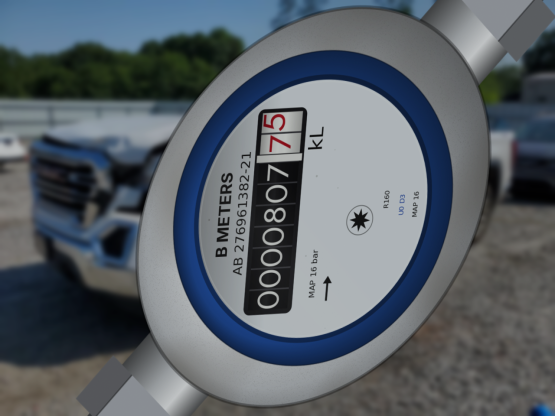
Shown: **807.75** kL
